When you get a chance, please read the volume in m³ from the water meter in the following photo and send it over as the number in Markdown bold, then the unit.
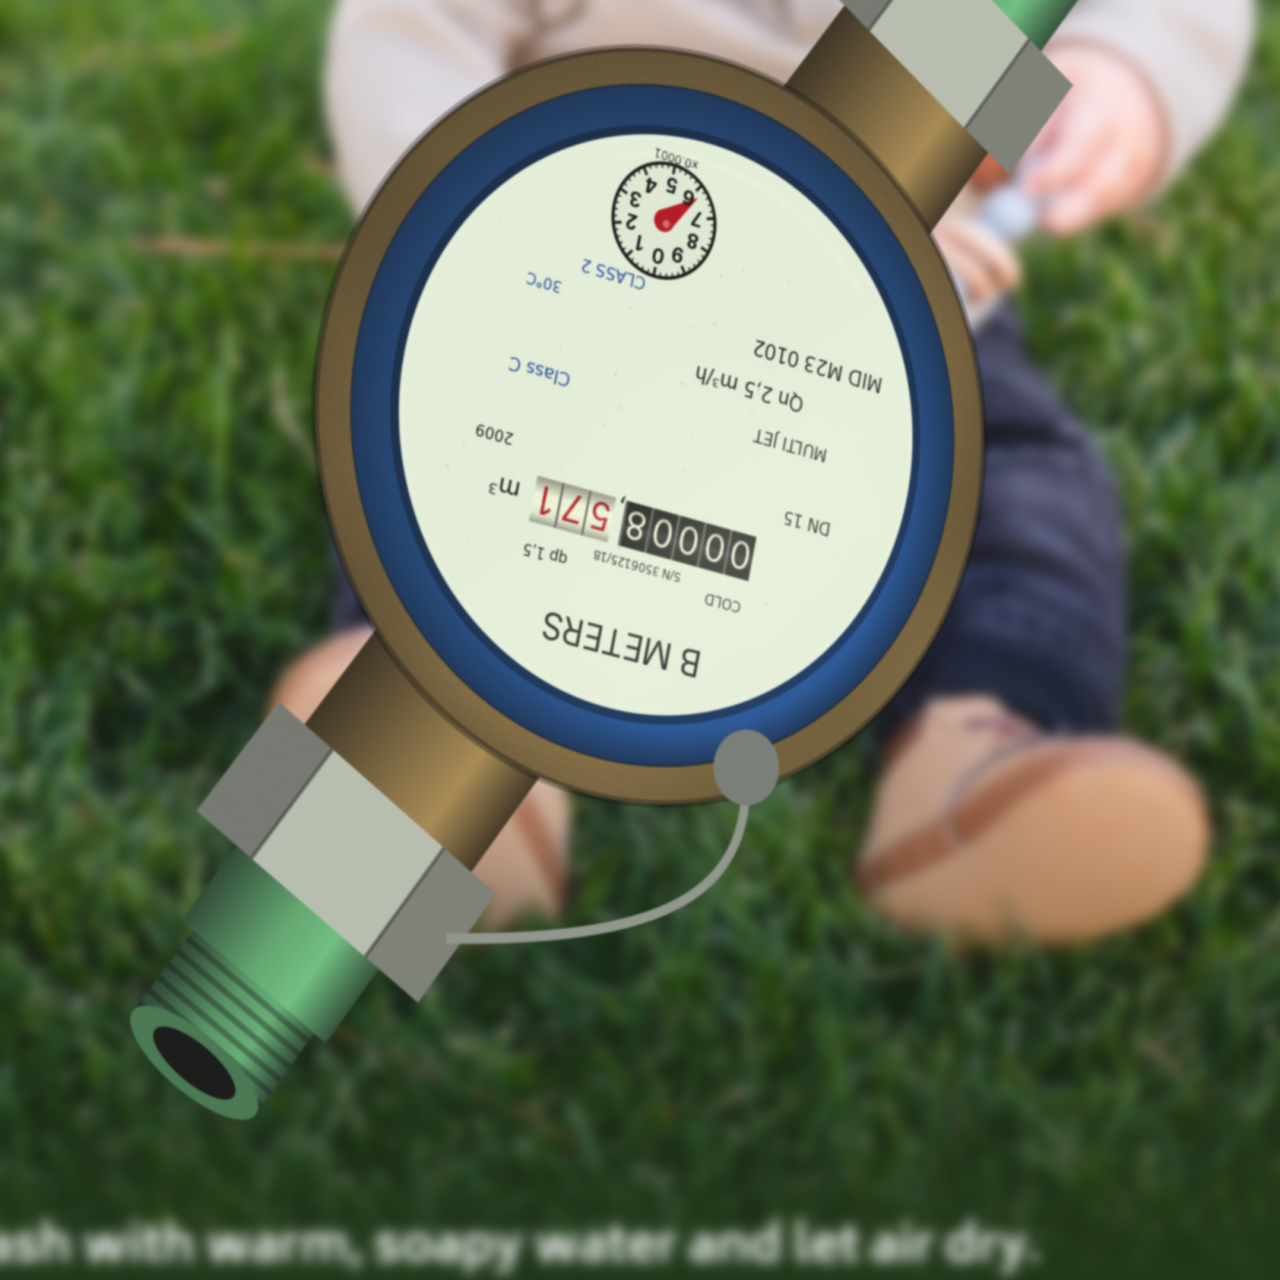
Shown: **8.5716** m³
